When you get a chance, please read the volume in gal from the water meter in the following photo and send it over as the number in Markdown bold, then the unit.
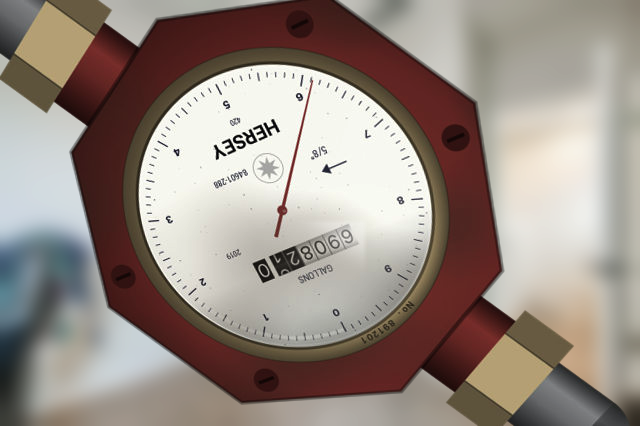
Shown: **6908206.1** gal
